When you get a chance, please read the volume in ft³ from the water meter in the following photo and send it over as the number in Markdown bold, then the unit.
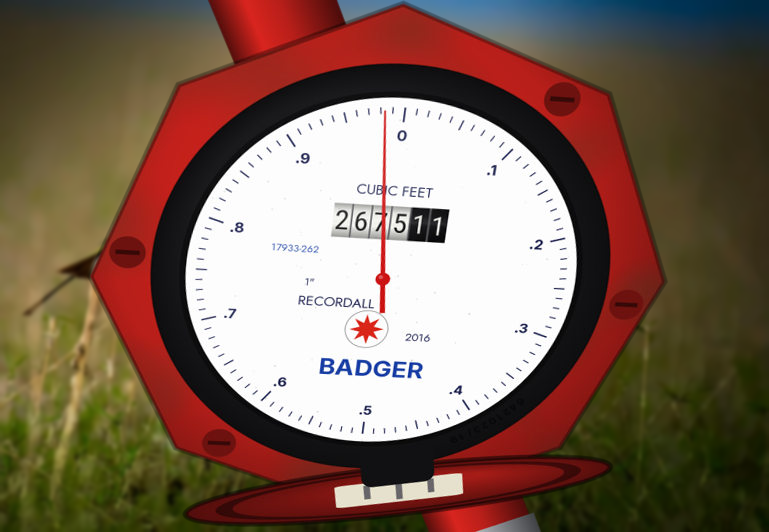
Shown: **267510.98** ft³
